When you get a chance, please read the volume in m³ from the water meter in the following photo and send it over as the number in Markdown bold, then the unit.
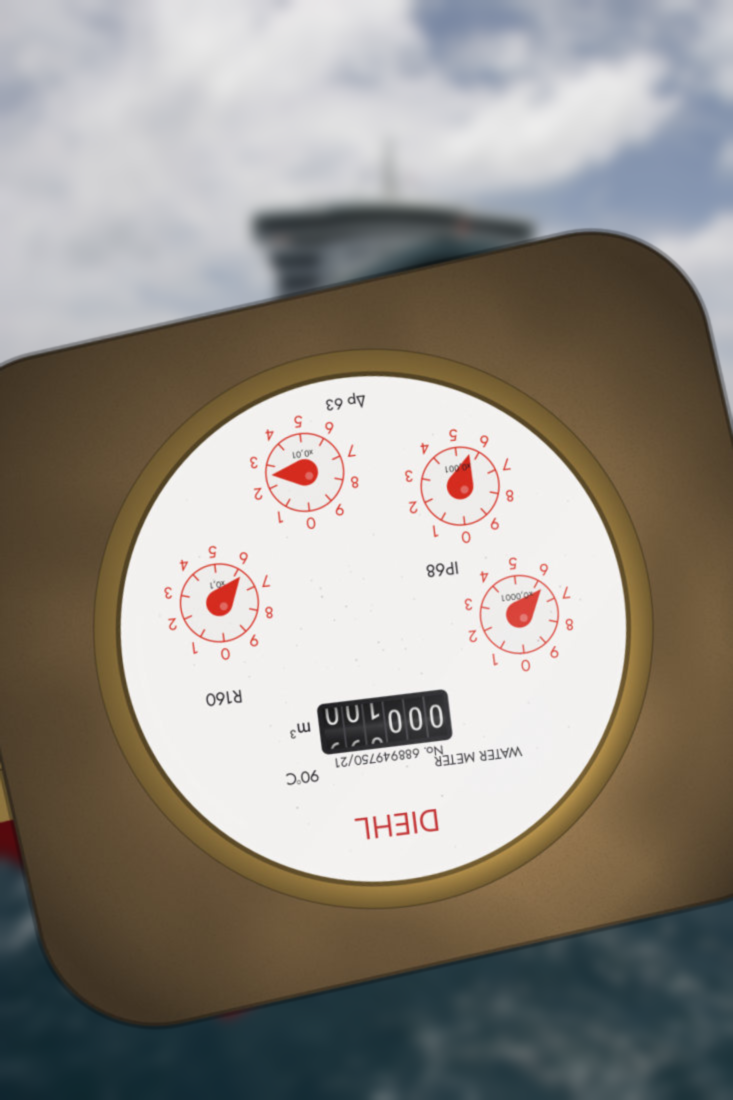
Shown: **99.6256** m³
